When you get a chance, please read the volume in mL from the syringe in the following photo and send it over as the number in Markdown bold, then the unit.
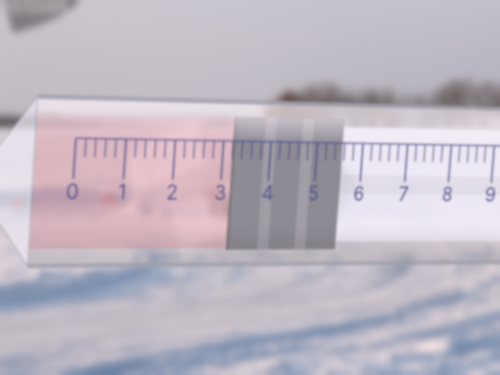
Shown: **3.2** mL
